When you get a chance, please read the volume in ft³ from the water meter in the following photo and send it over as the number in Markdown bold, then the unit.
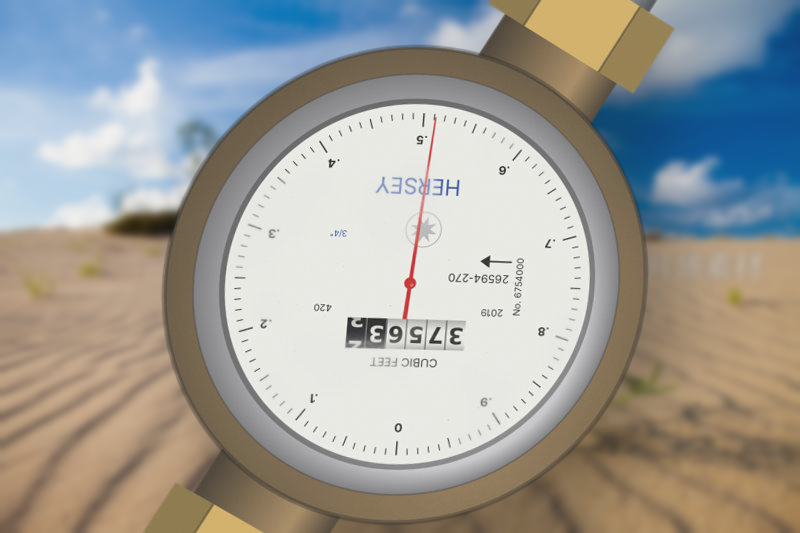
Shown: **375632.51** ft³
